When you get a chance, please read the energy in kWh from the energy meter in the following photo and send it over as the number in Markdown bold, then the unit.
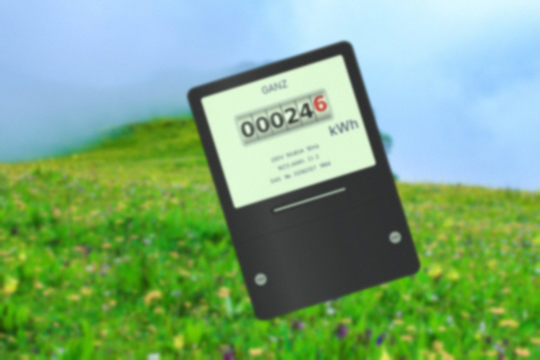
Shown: **24.6** kWh
